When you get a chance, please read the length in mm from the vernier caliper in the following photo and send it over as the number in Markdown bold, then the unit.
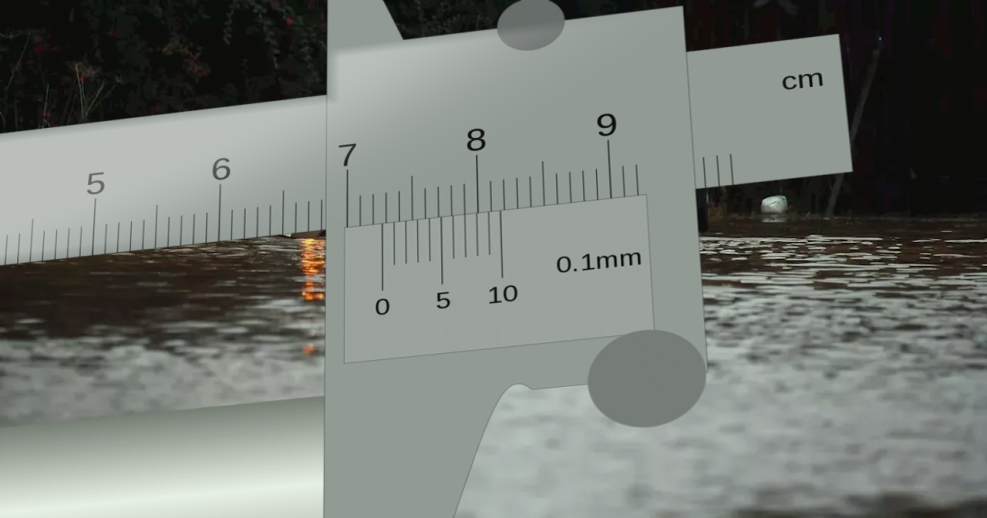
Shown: **72.7** mm
